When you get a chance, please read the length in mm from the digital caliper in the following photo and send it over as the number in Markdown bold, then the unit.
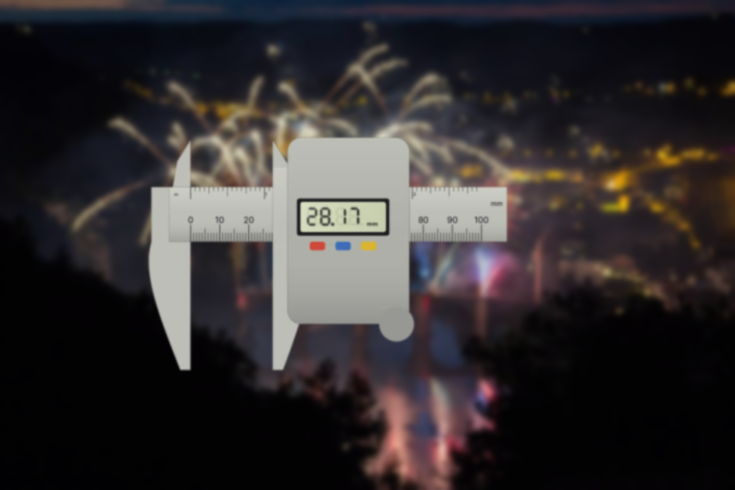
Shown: **28.17** mm
